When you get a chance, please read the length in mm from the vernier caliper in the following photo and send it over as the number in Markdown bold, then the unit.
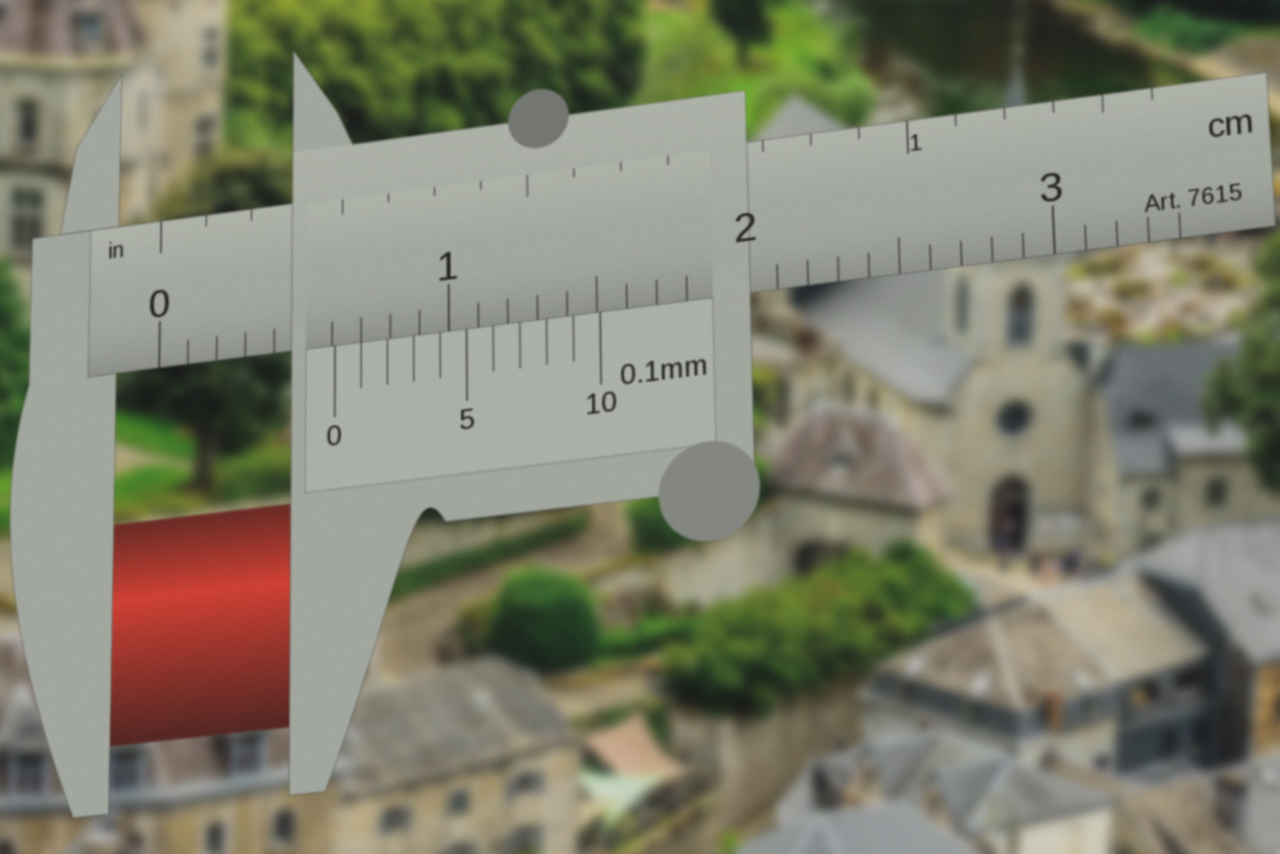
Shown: **6.1** mm
